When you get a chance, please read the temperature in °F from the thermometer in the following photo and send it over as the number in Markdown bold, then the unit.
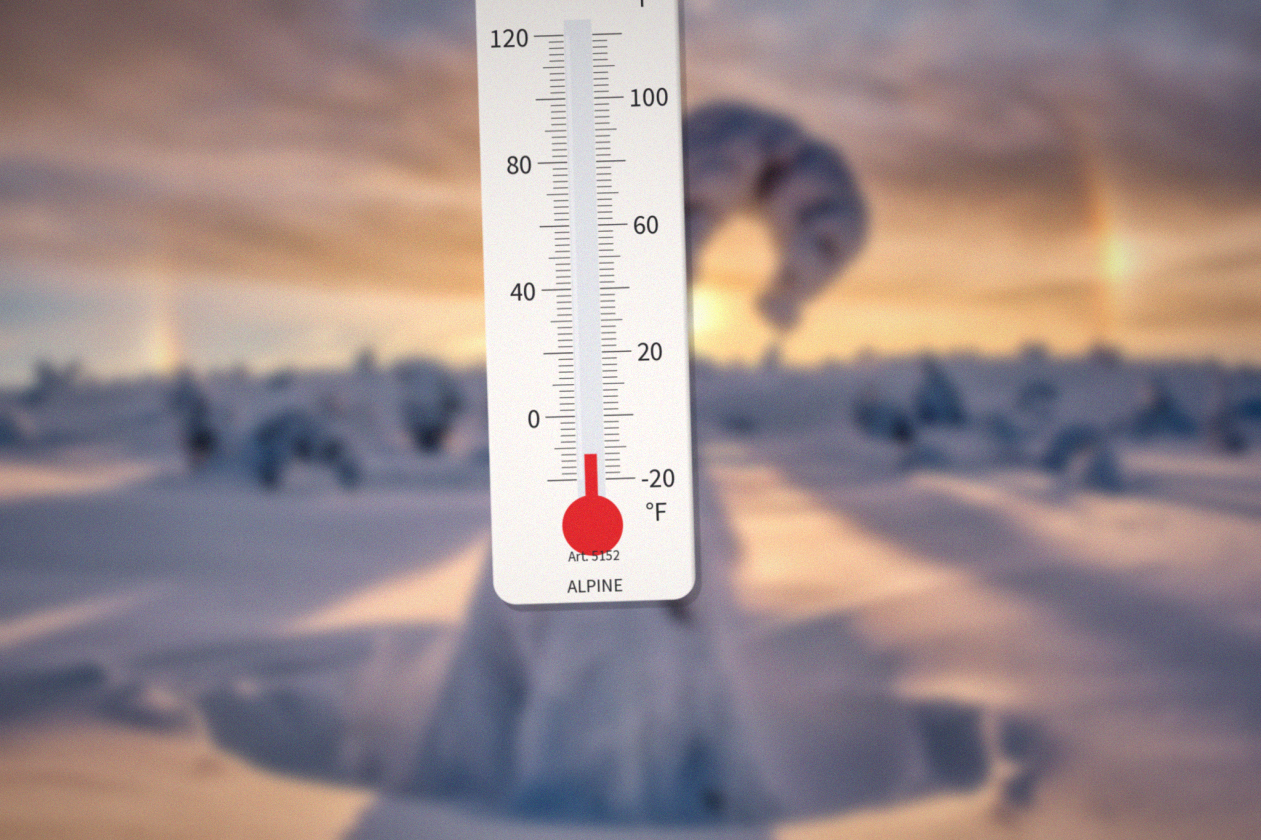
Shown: **-12** °F
